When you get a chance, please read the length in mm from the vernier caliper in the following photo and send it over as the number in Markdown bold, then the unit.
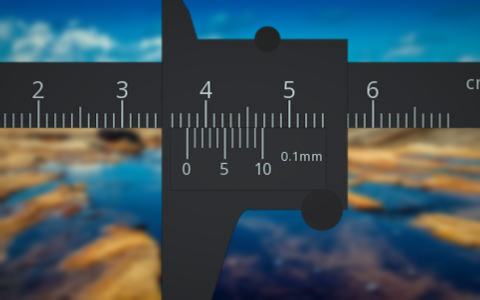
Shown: **37.8** mm
